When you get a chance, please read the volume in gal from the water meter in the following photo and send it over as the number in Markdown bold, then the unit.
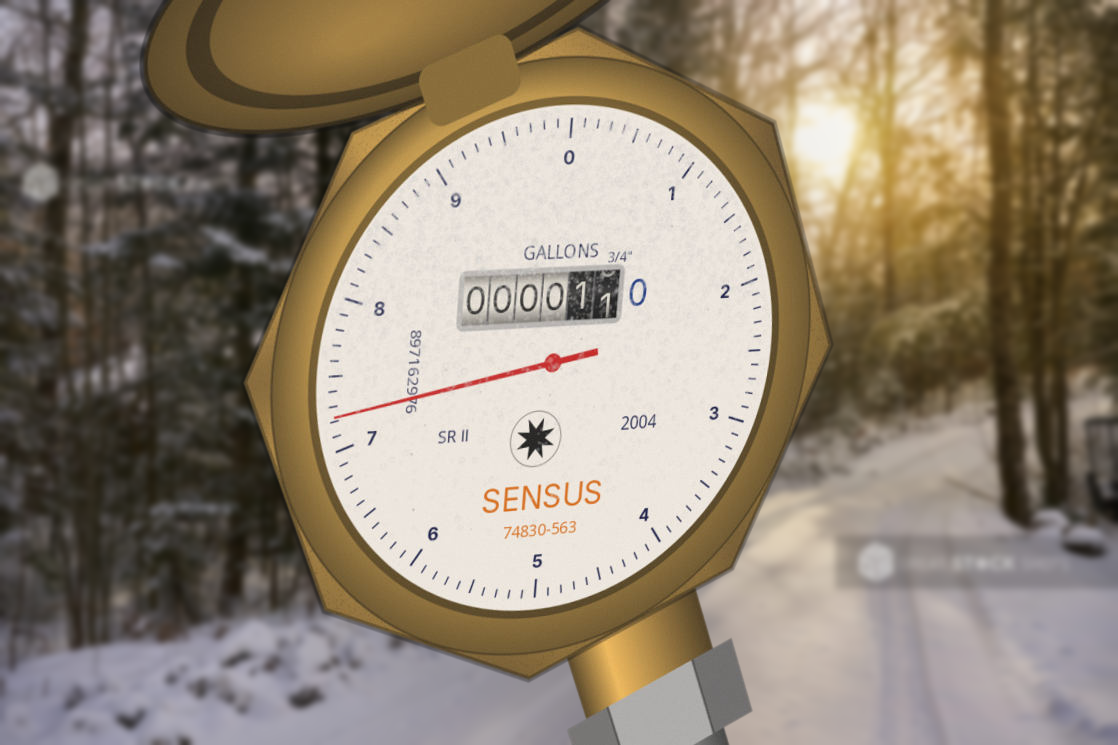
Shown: **107.2** gal
